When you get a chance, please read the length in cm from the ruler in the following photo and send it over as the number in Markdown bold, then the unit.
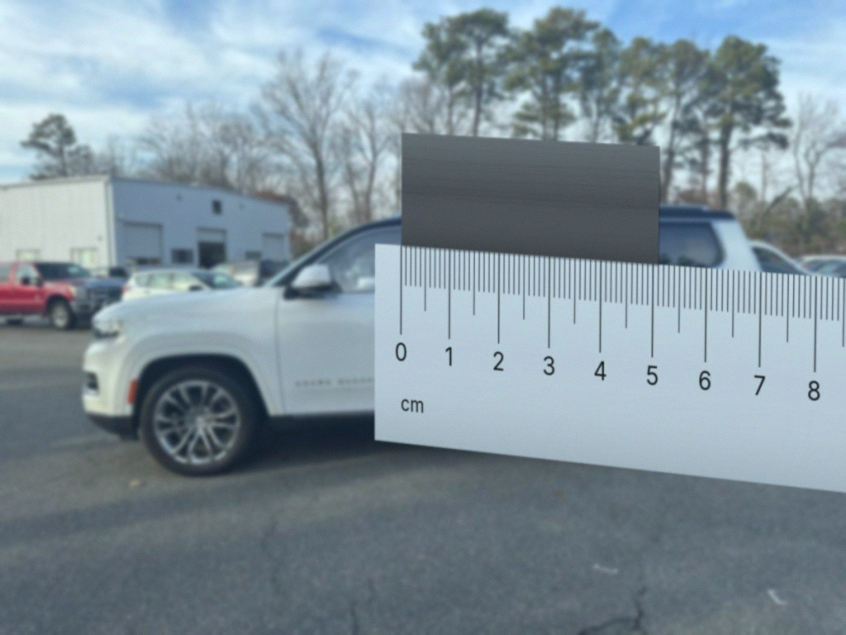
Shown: **5.1** cm
